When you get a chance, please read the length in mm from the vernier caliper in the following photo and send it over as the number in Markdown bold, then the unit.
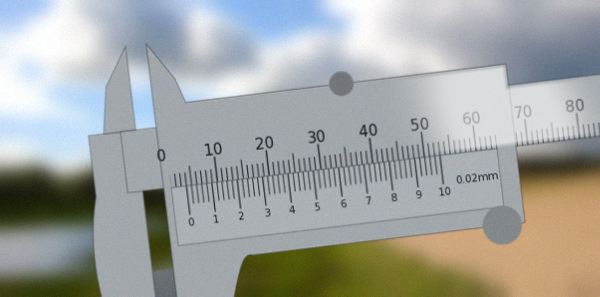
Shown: **4.0** mm
